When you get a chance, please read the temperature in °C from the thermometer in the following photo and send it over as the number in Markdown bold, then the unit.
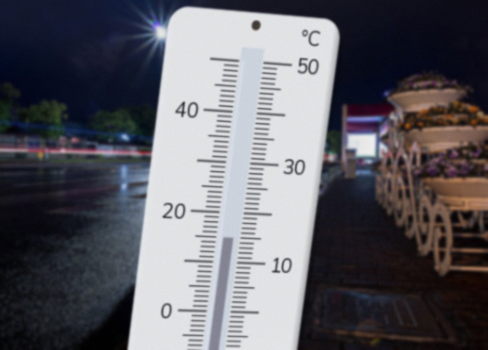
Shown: **15** °C
